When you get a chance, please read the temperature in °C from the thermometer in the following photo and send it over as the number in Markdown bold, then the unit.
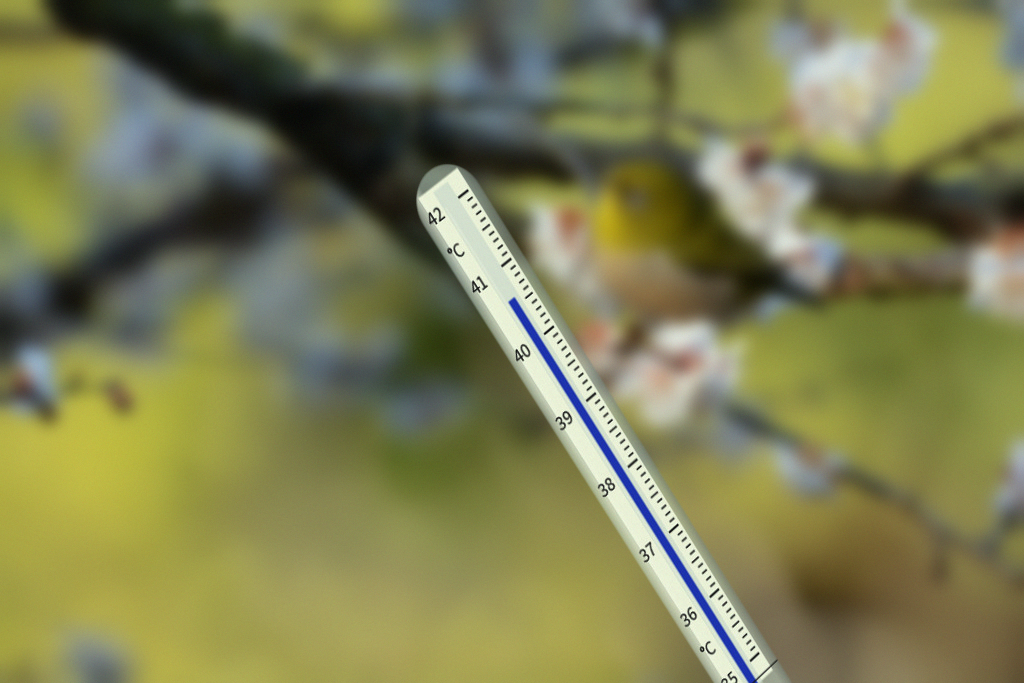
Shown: **40.6** °C
